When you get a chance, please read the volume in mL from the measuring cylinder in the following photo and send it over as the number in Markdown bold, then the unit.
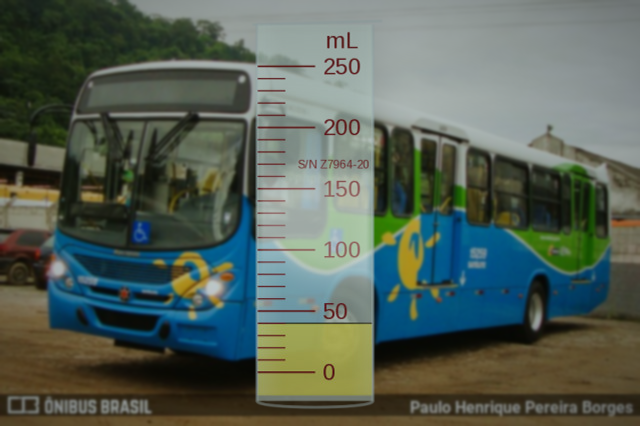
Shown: **40** mL
